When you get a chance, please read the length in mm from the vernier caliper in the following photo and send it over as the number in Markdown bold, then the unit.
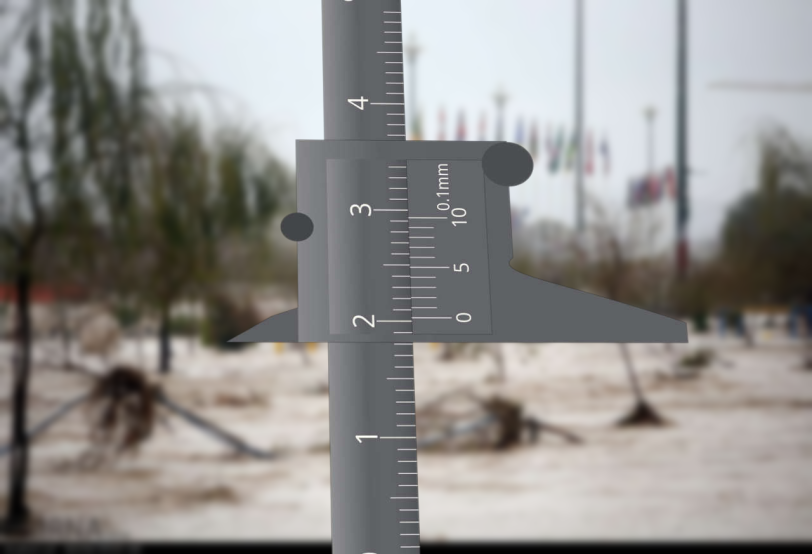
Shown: **20.3** mm
